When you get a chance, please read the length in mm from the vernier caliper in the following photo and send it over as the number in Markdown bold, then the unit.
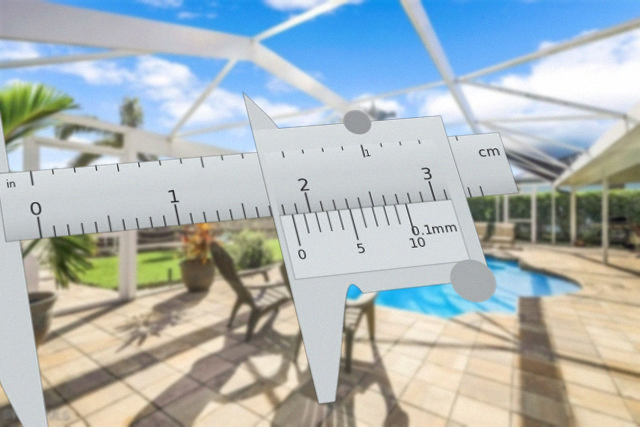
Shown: **18.6** mm
